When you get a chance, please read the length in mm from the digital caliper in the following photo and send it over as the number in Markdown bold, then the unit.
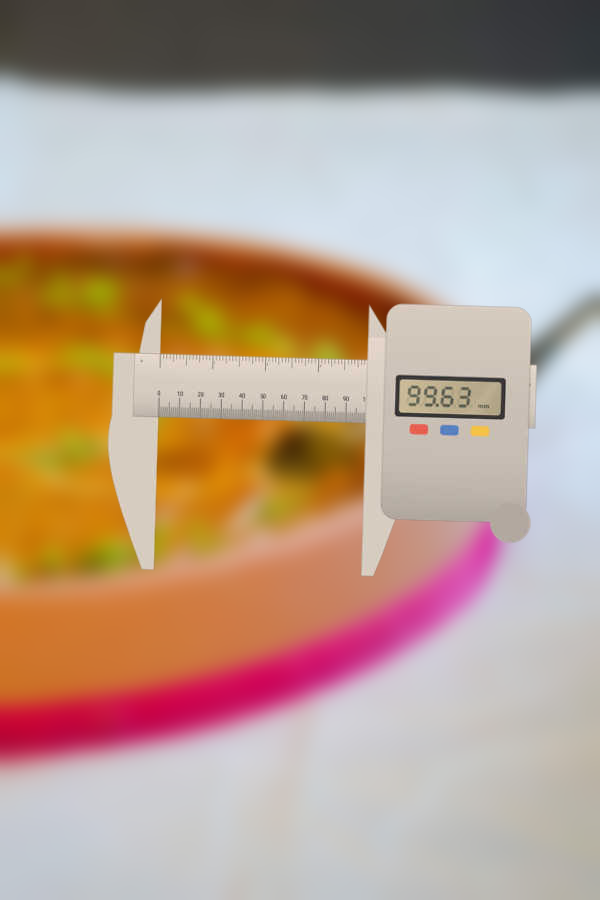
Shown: **99.63** mm
